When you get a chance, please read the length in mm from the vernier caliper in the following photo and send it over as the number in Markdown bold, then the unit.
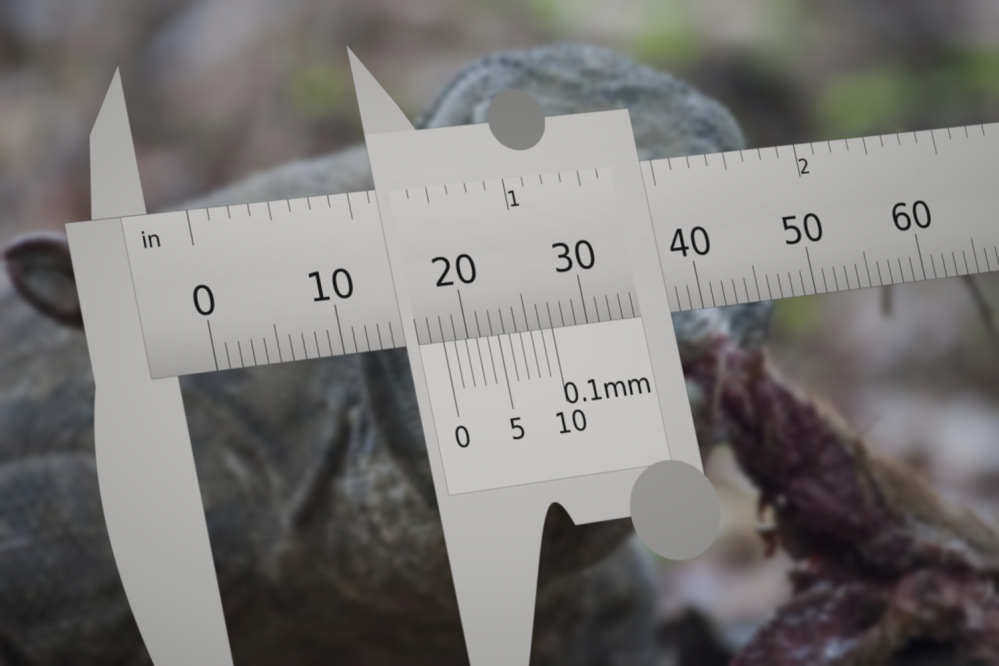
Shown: **18.0** mm
